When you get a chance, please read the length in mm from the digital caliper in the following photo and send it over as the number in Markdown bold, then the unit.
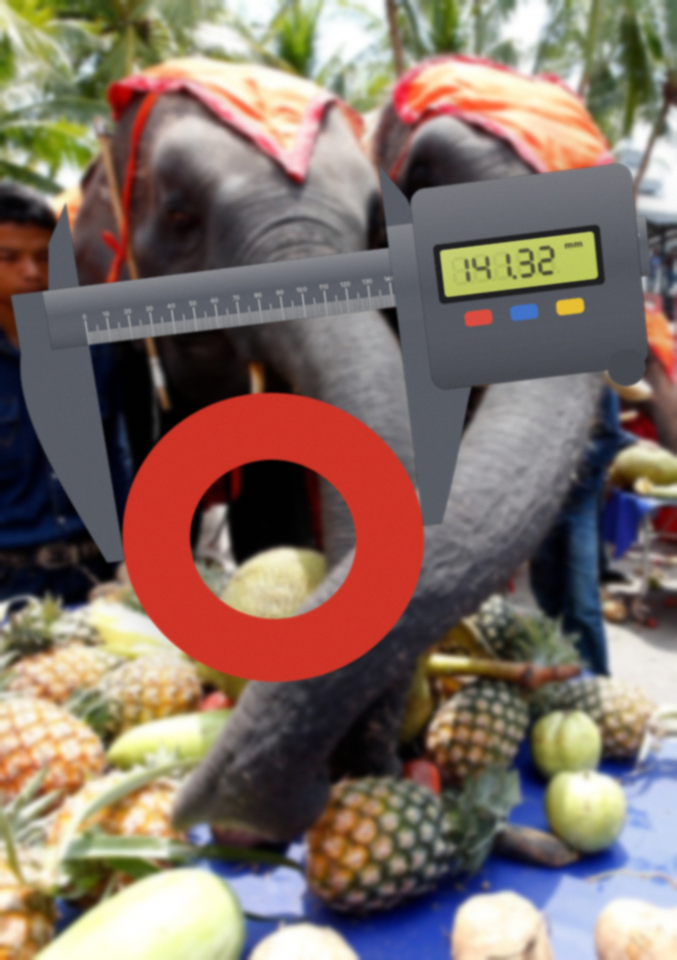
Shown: **141.32** mm
